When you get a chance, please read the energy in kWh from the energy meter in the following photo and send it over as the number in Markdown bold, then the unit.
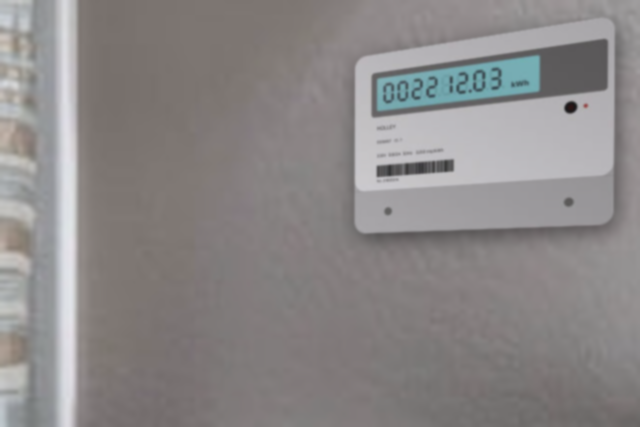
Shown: **2212.03** kWh
